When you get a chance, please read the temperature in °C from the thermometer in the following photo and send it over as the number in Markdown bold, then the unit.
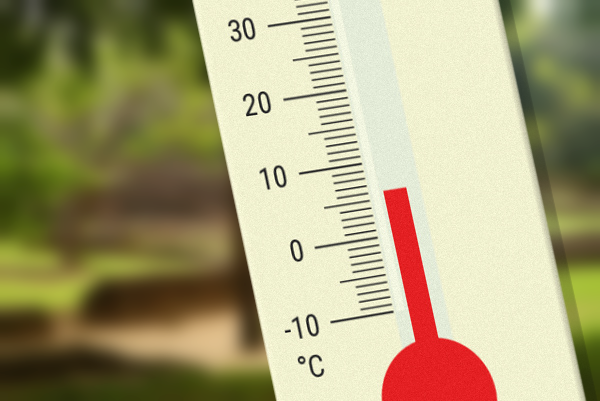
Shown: **6** °C
